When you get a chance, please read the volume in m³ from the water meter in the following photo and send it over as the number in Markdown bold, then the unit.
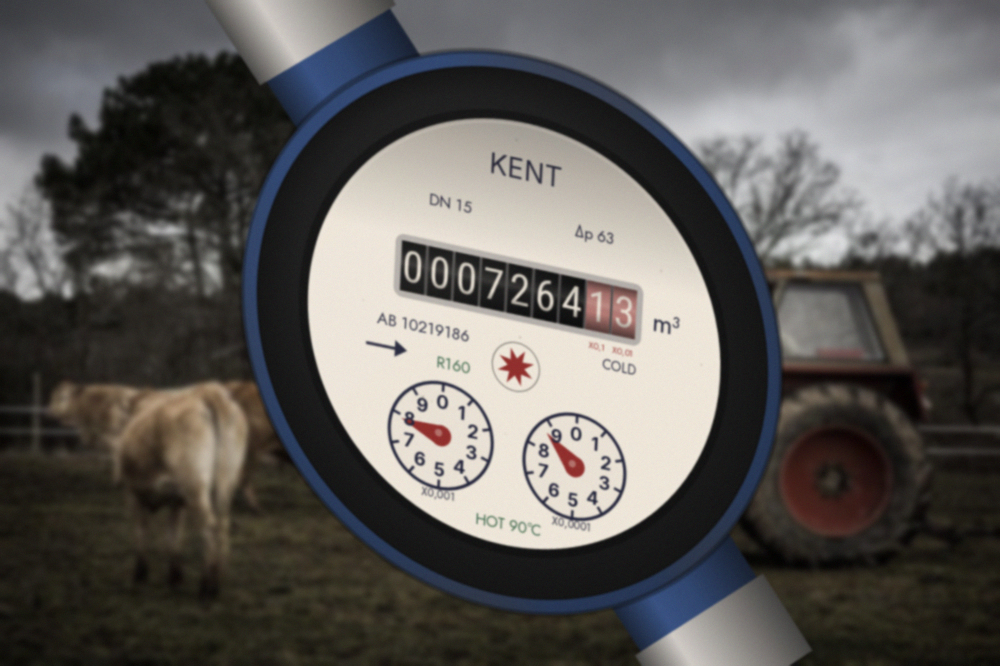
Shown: **7264.1378** m³
